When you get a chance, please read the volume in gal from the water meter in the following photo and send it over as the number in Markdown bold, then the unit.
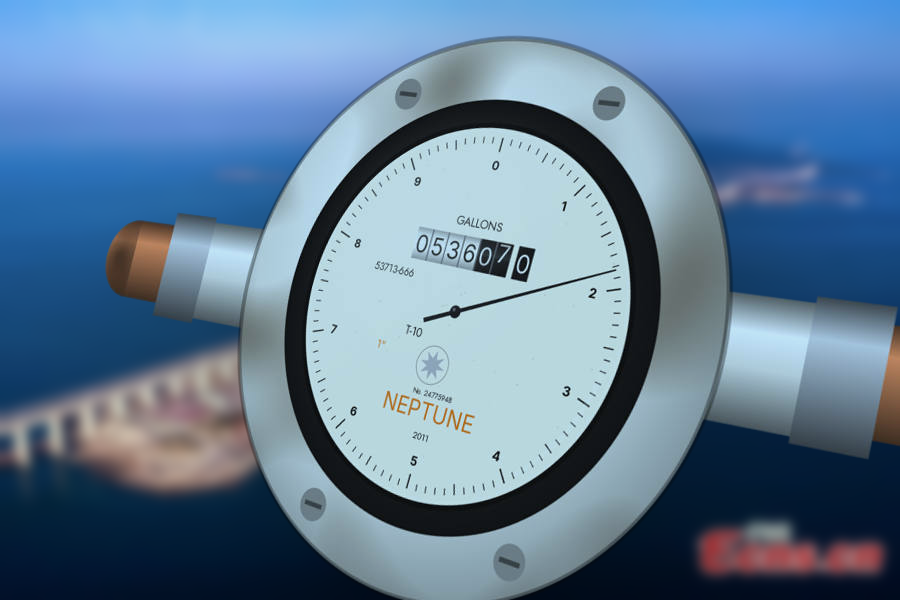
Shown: **536071.8** gal
